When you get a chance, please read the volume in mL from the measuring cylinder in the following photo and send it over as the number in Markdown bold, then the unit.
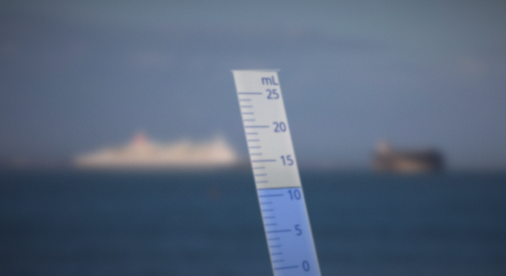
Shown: **11** mL
